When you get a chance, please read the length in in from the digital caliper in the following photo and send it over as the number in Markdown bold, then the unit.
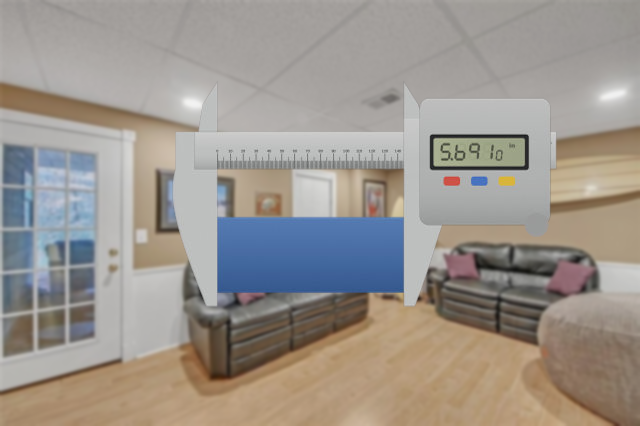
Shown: **5.6910** in
